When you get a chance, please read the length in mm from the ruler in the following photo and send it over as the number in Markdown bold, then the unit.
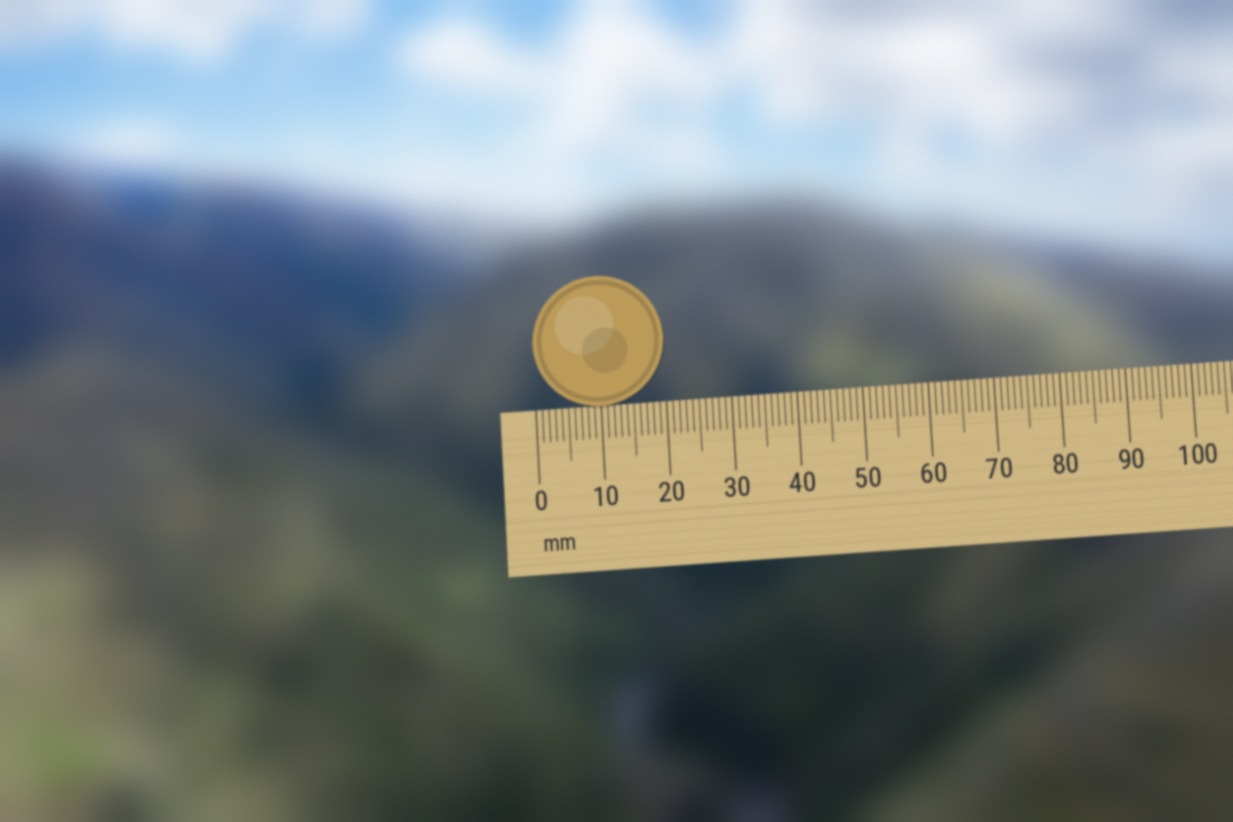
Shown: **20** mm
